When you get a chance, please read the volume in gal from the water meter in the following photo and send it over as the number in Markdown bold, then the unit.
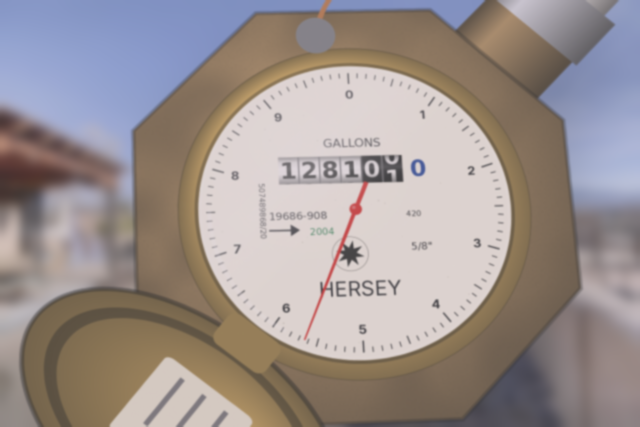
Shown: **1281005.6** gal
